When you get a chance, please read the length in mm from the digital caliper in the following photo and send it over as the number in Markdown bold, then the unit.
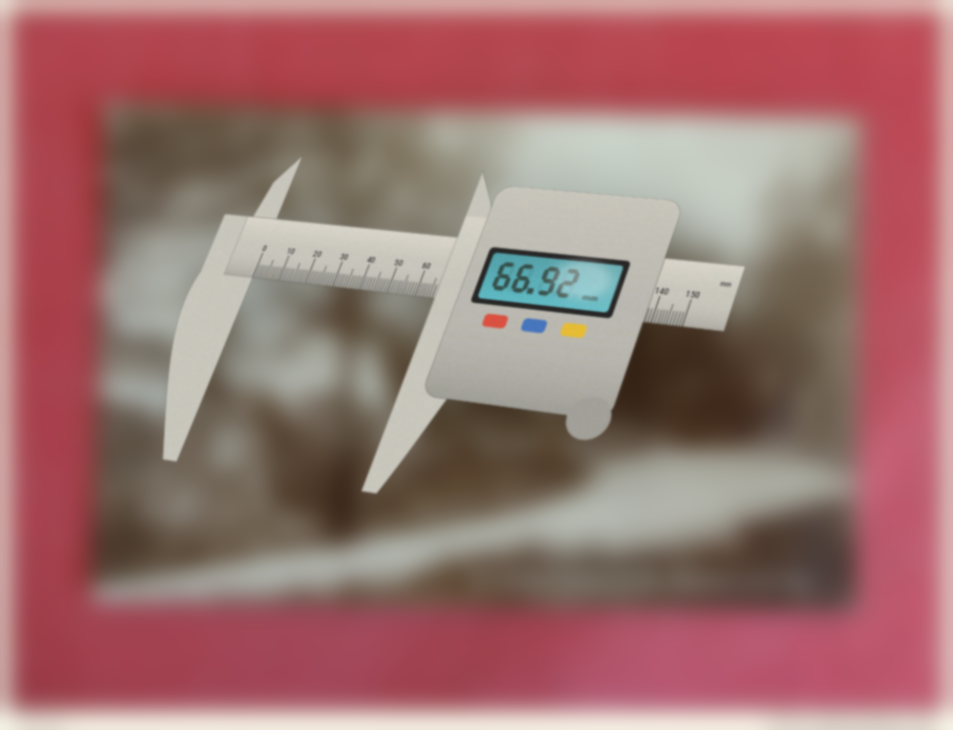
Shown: **66.92** mm
